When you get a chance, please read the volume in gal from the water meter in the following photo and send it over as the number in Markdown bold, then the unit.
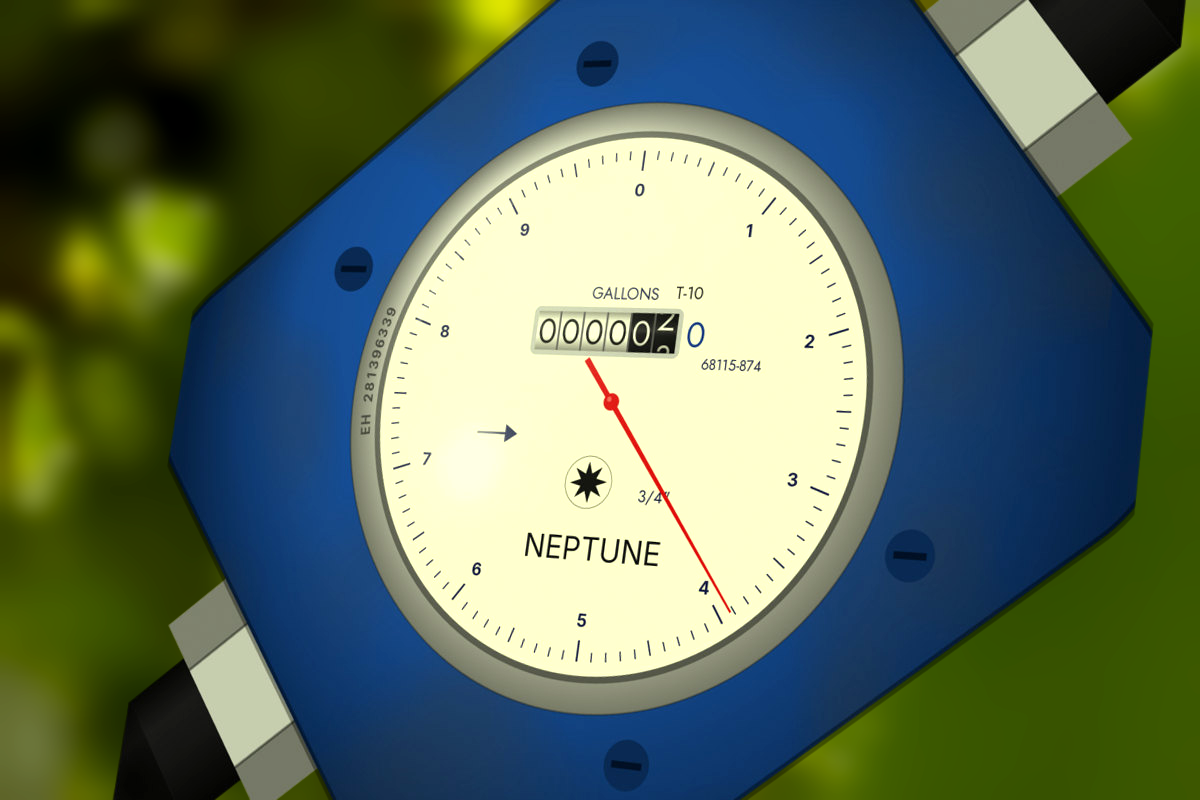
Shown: **23.9** gal
